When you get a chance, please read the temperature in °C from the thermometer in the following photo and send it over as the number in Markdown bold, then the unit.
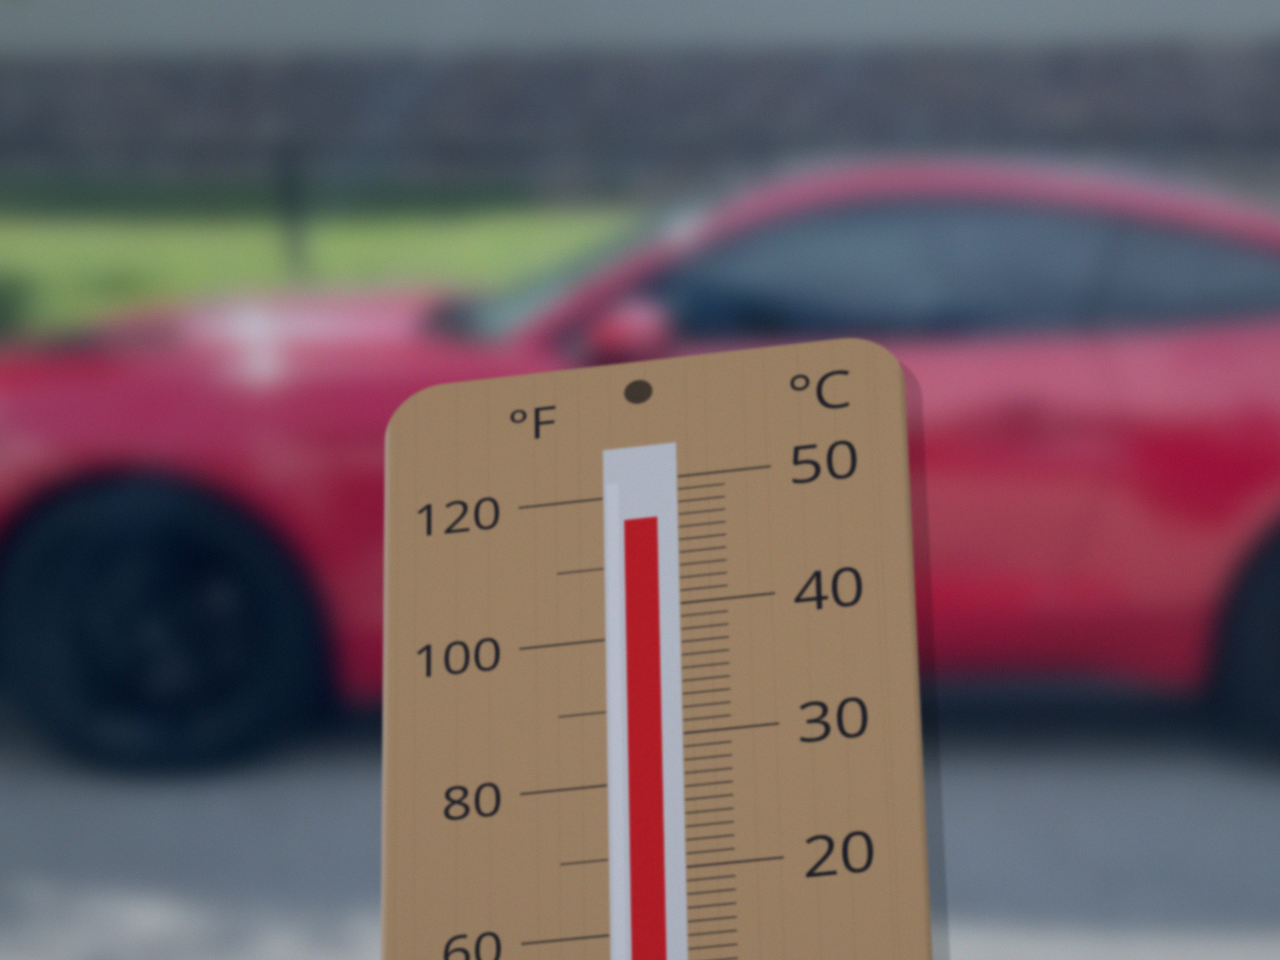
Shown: **47** °C
